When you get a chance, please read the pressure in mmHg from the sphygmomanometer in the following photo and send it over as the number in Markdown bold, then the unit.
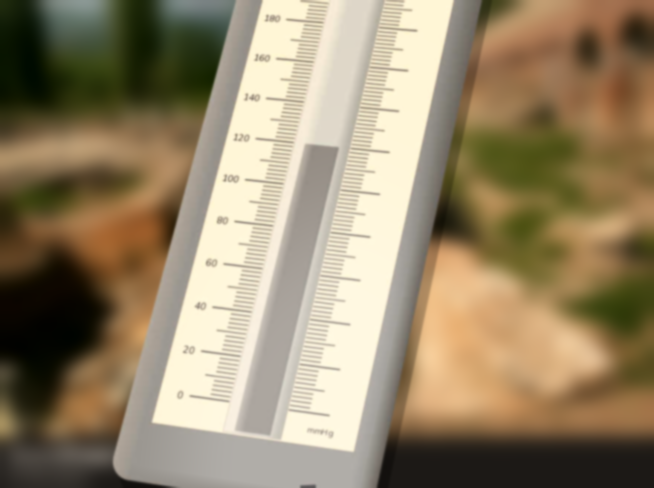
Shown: **120** mmHg
